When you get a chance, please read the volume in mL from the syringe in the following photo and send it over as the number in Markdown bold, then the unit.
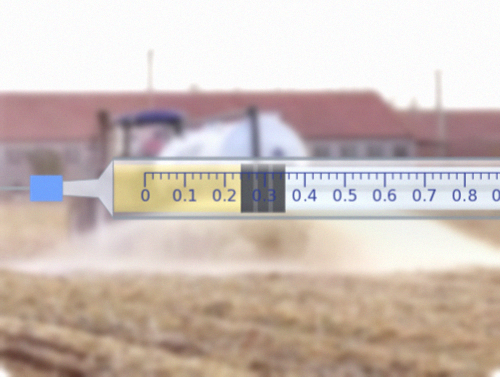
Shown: **0.24** mL
